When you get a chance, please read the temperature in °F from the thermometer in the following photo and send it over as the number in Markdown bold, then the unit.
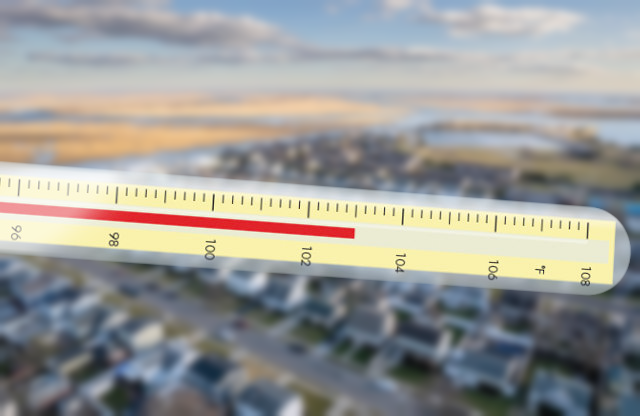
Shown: **103** °F
